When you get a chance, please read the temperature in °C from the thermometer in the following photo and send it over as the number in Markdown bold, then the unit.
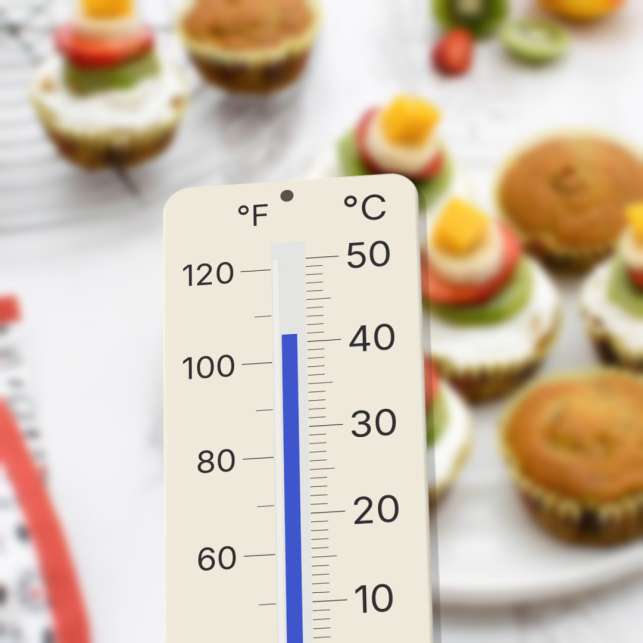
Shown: **41** °C
